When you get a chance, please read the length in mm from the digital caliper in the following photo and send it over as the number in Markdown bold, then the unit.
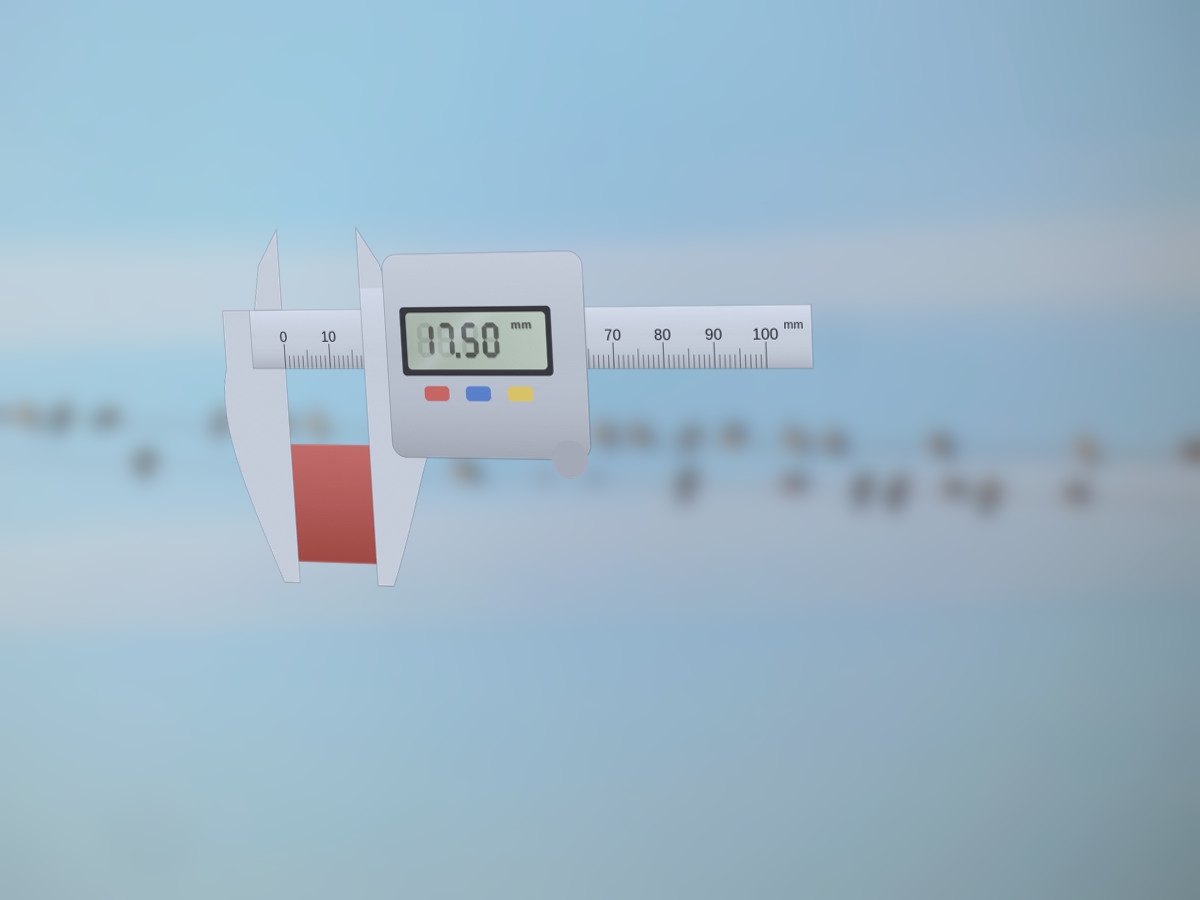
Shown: **17.50** mm
